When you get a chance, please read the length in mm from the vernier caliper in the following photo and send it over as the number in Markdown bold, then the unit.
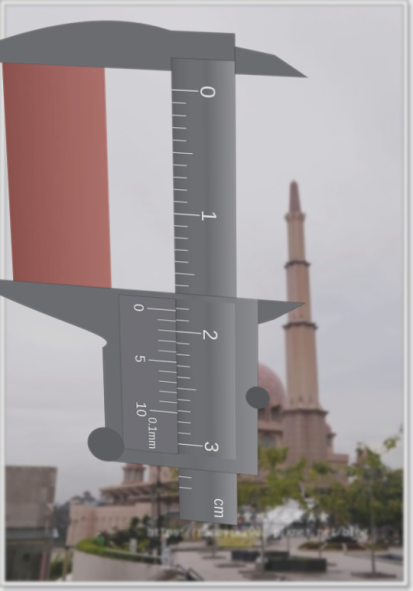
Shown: **18.2** mm
